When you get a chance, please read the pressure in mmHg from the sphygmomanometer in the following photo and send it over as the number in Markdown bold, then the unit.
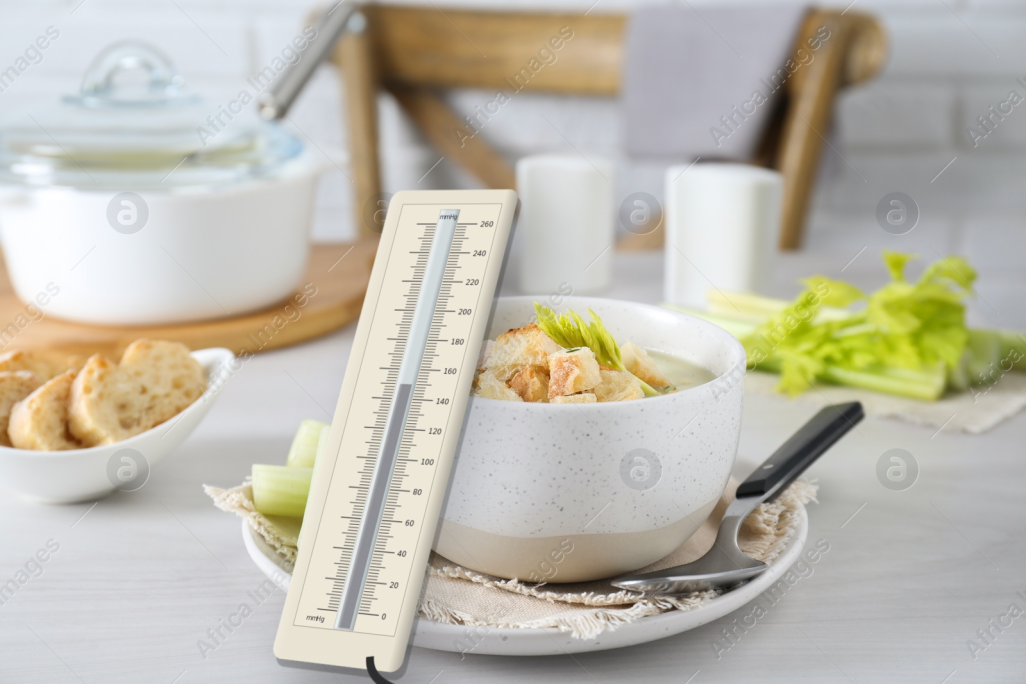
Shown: **150** mmHg
